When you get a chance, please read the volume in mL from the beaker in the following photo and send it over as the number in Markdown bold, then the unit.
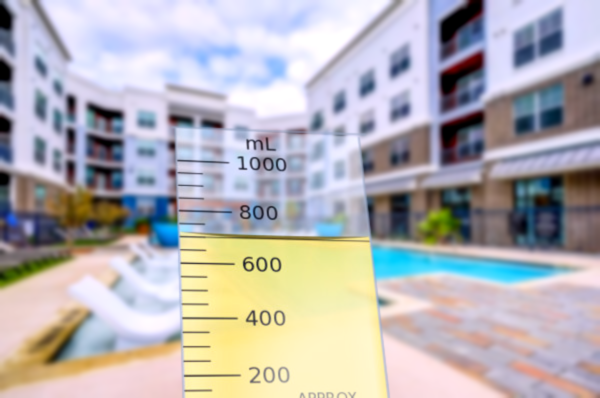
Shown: **700** mL
